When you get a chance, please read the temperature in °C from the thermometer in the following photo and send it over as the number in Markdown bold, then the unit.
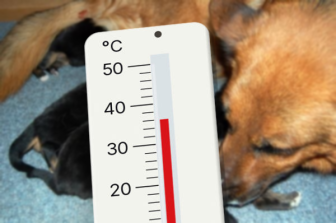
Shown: **36** °C
